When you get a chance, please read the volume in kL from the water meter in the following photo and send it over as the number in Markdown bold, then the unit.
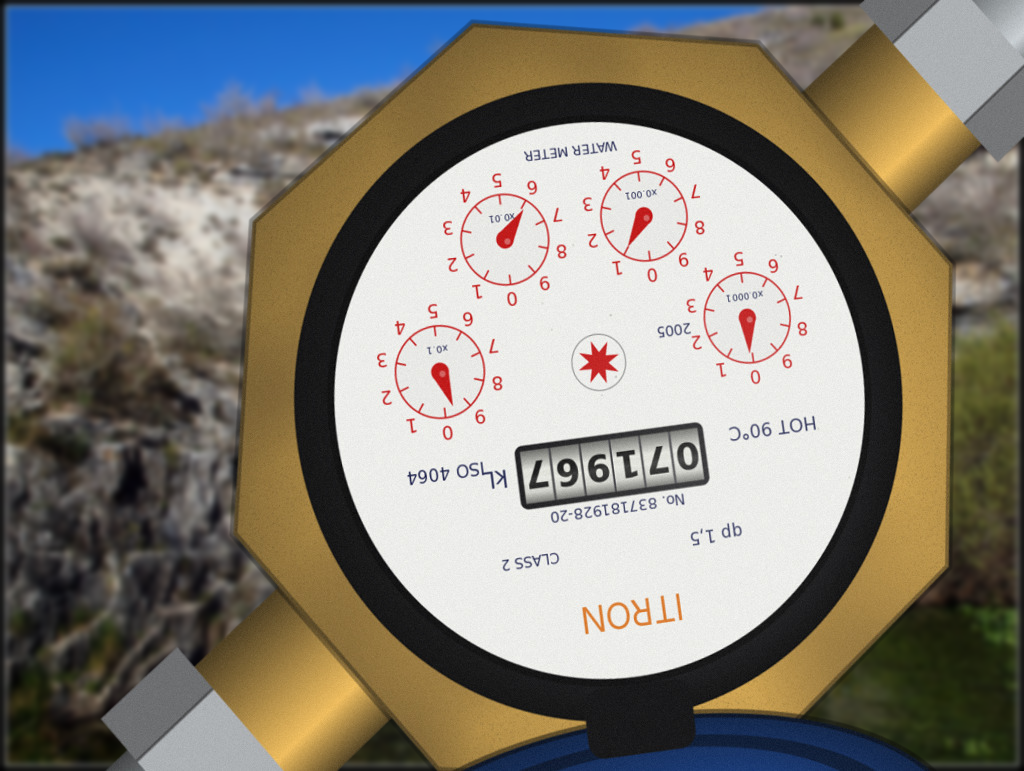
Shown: **71966.9610** kL
